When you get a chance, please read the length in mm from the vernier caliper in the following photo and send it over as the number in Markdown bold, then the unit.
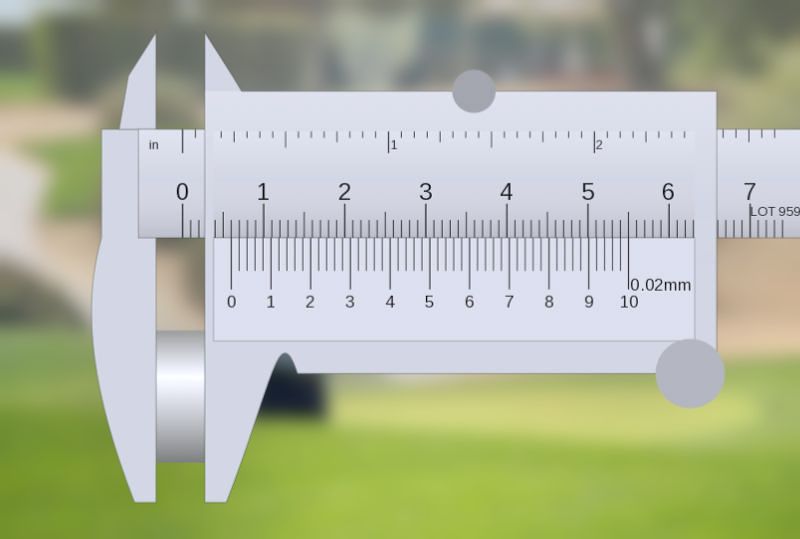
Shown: **6.0** mm
